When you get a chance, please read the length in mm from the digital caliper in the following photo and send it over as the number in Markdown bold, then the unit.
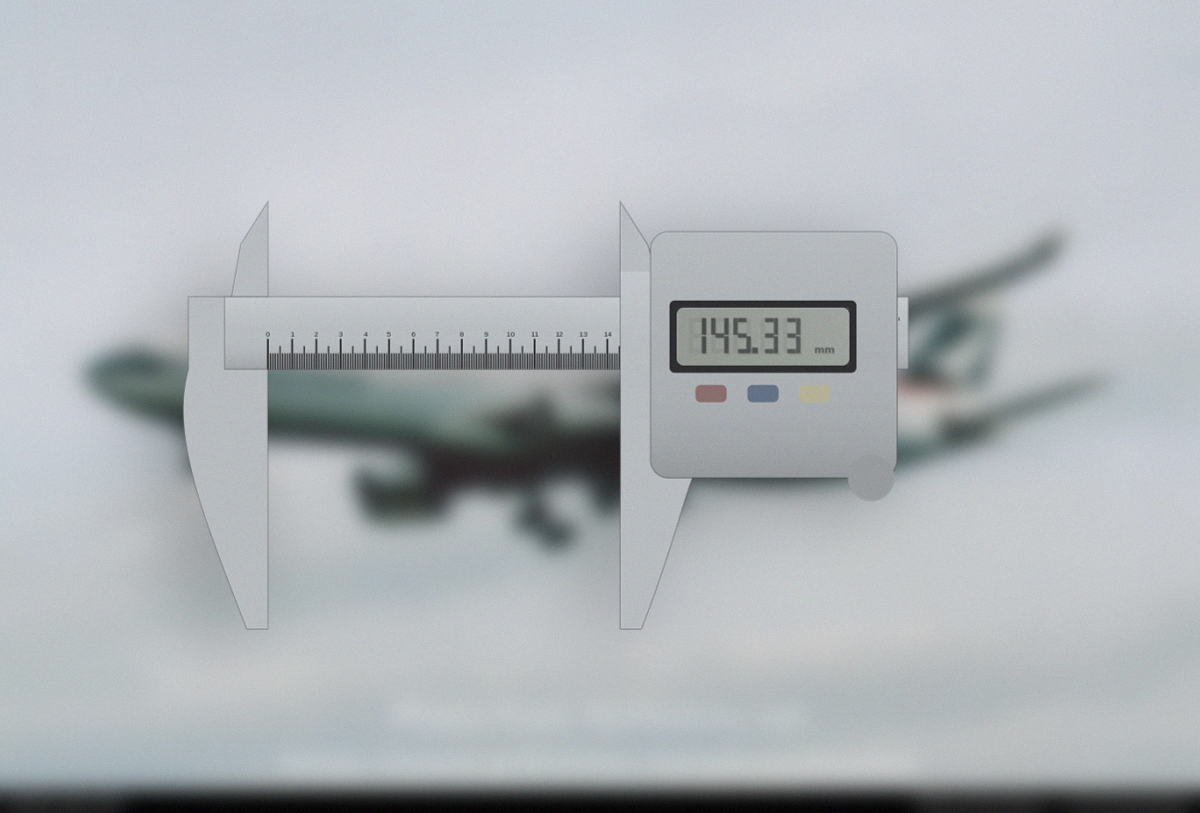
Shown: **145.33** mm
